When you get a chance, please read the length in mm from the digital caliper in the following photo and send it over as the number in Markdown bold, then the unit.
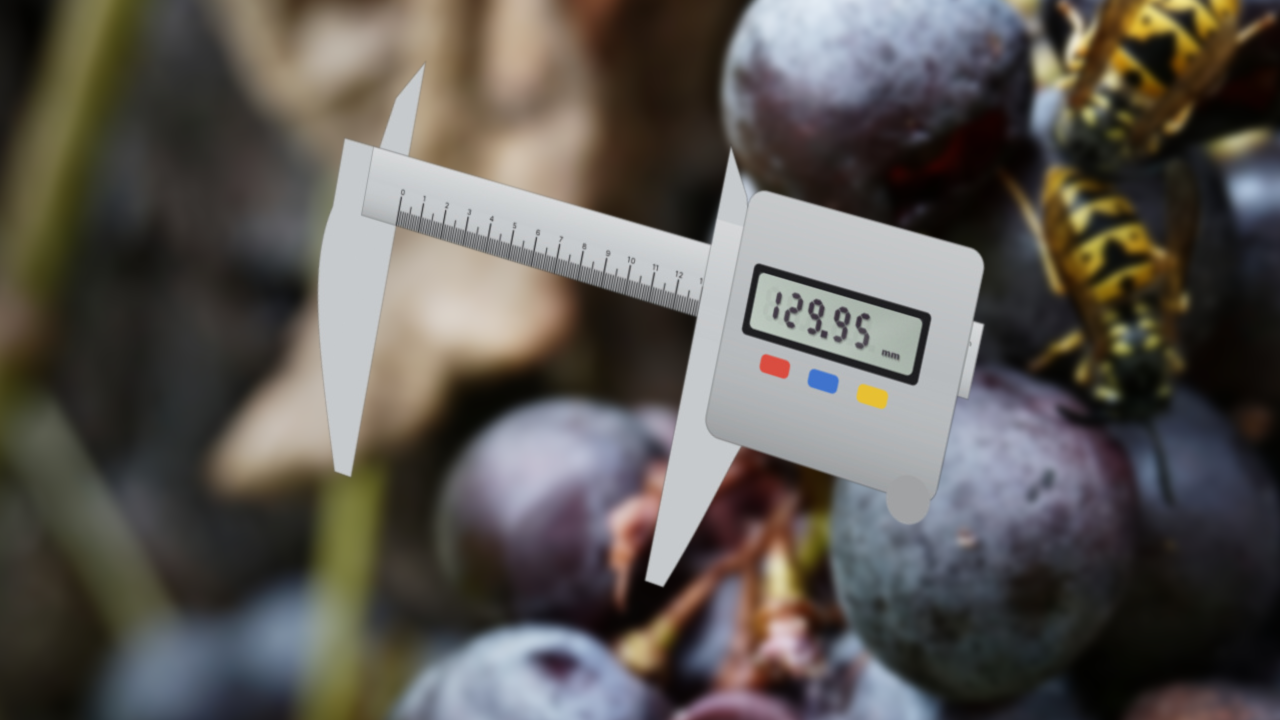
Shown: **129.95** mm
